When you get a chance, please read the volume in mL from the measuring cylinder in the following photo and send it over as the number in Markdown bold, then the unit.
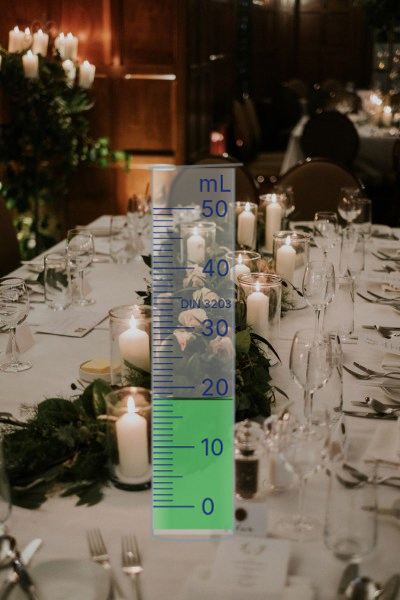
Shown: **18** mL
